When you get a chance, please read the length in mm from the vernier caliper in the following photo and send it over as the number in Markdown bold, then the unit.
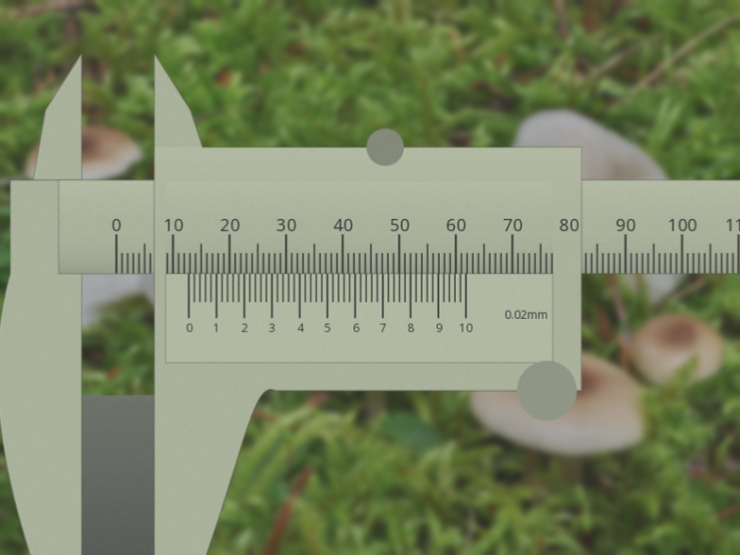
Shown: **12.8** mm
